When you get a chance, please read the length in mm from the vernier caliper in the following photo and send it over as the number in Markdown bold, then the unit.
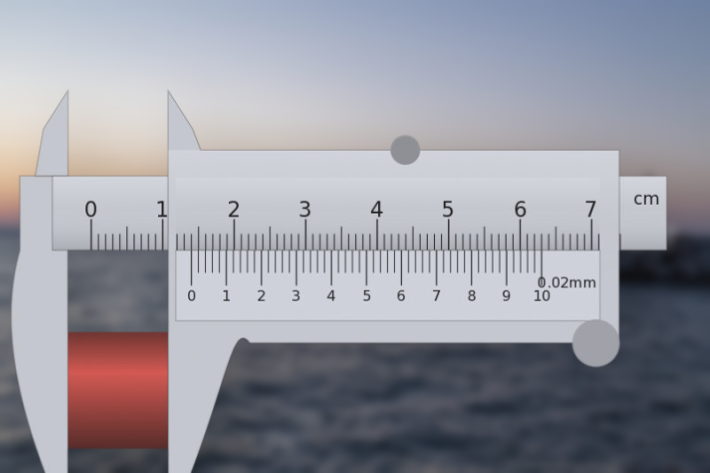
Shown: **14.0** mm
